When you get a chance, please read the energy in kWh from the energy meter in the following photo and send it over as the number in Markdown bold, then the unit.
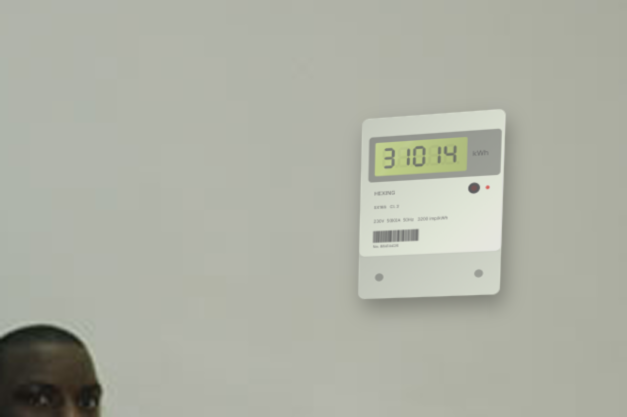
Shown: **31014** kWh
